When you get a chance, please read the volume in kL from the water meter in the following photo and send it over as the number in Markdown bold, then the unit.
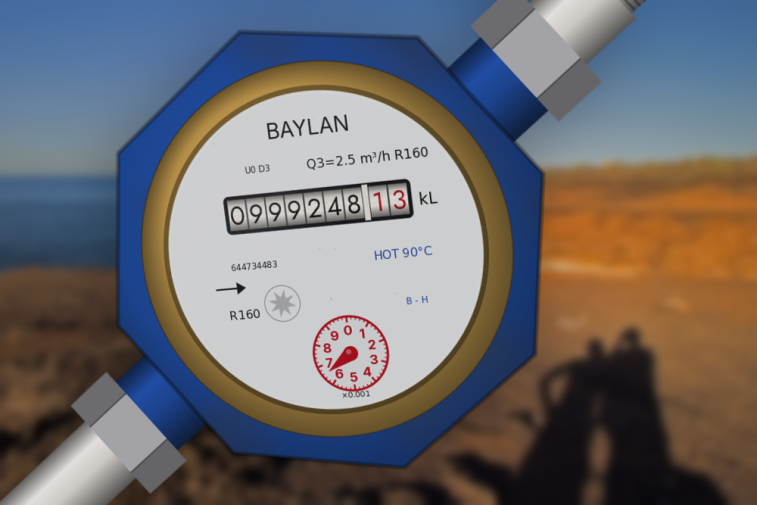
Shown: **999248.136** kL
